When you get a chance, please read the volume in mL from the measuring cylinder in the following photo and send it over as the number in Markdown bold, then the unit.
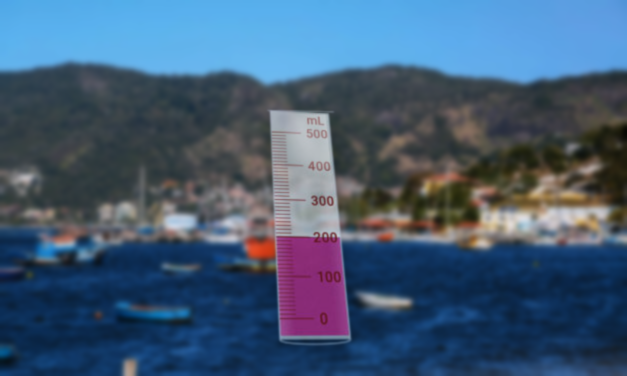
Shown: **200** mL
